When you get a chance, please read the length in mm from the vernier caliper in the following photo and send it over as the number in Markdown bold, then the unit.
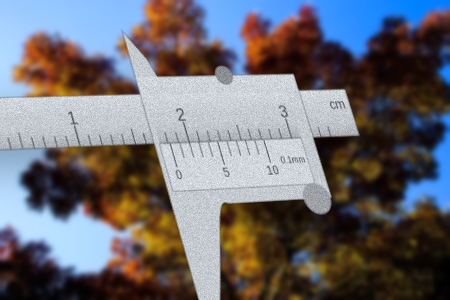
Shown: **18.2** mm
